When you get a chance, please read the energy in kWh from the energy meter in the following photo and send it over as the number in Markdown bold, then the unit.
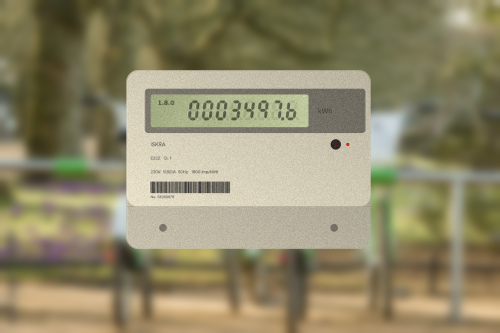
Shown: **3497.6** kWh
